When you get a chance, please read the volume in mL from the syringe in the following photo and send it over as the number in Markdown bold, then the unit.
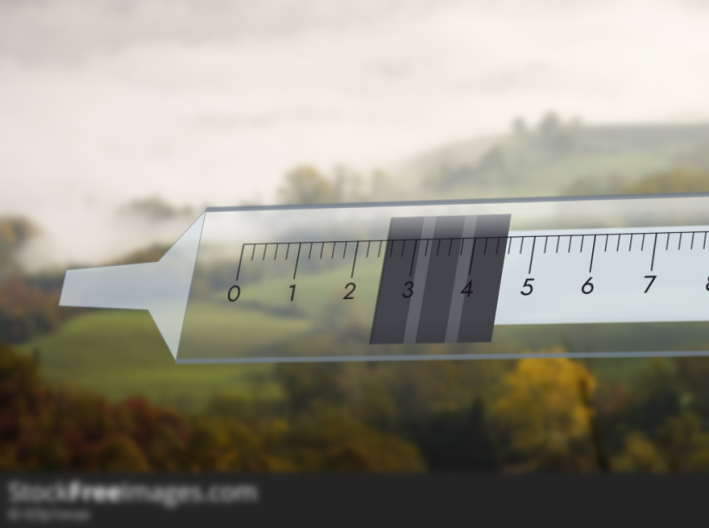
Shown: **2.5** mL
